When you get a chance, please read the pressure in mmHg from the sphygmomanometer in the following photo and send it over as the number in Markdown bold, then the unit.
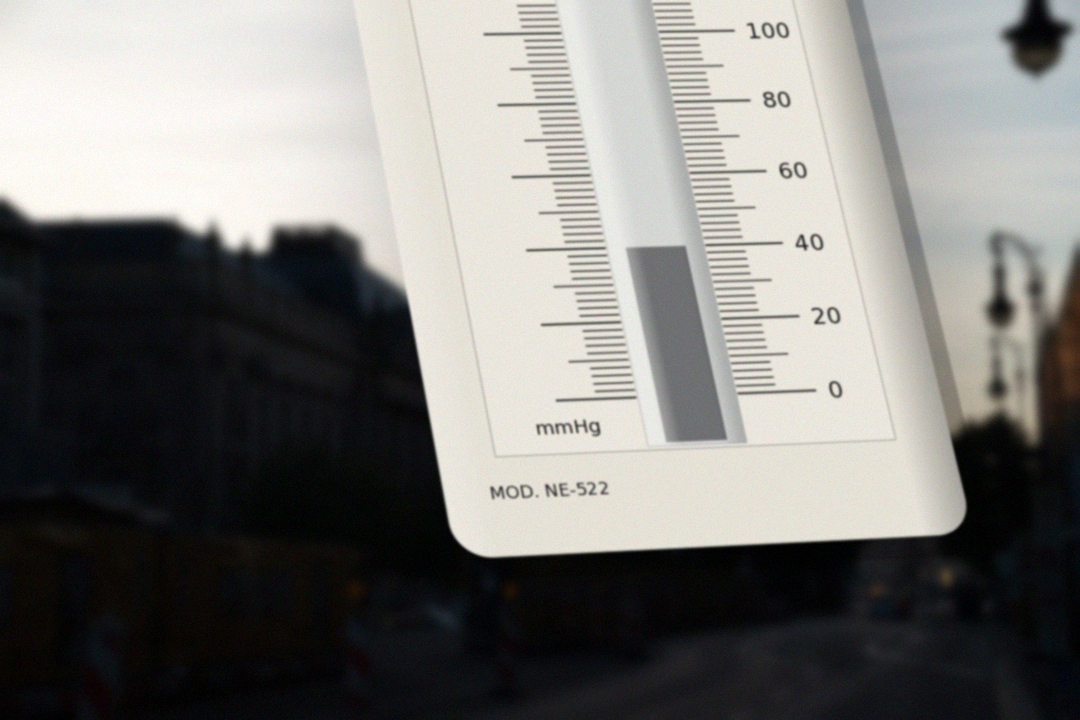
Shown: **40** mmHg
